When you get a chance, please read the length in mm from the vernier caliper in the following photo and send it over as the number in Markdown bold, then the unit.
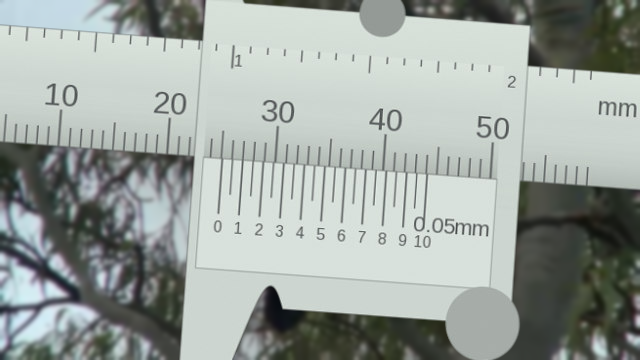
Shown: **25.1** mm
